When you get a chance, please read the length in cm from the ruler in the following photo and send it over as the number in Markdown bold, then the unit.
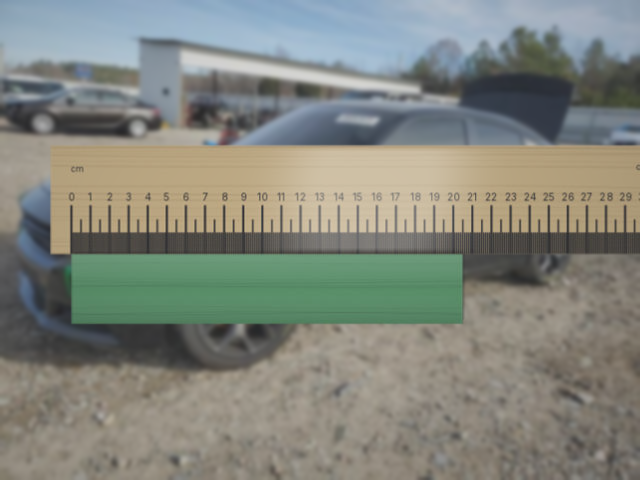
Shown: **20.5** cm
